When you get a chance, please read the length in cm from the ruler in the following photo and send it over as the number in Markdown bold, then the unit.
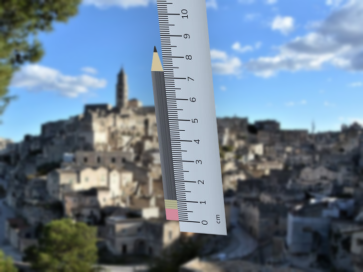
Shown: **8.5** cm
